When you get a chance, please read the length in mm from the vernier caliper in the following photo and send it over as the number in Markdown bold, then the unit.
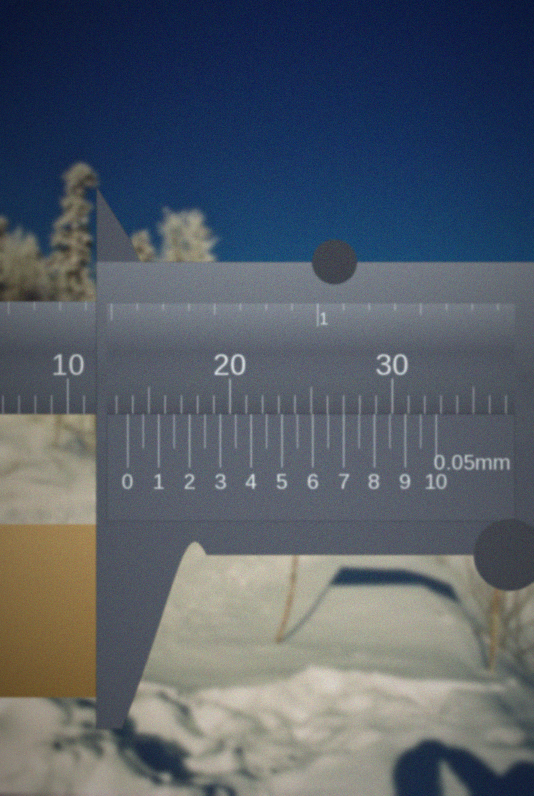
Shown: **13.7** mm
